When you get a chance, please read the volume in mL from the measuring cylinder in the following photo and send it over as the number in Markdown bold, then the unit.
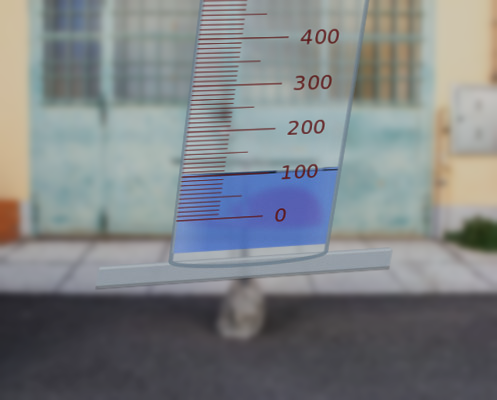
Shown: **100** mL
